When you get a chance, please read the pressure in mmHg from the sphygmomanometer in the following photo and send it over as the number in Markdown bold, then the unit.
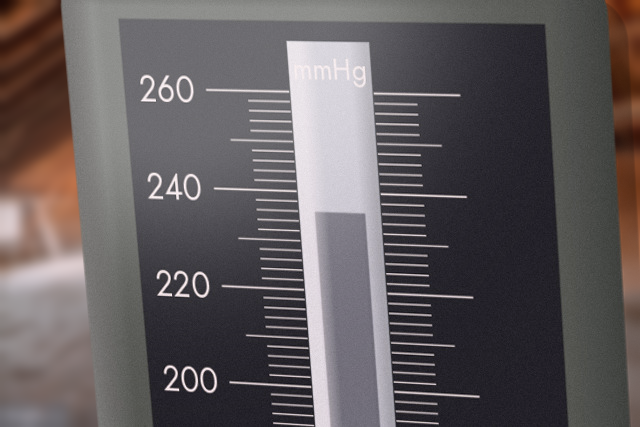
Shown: **236** mmHg
